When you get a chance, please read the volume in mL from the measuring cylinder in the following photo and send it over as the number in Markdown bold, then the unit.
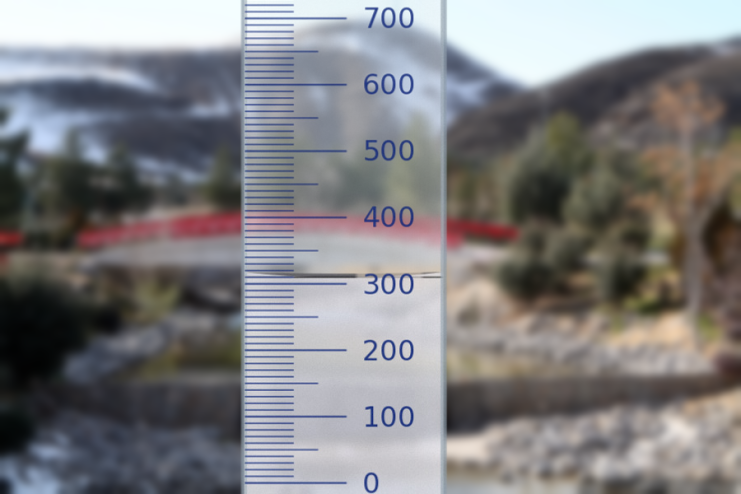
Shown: **310** mL
